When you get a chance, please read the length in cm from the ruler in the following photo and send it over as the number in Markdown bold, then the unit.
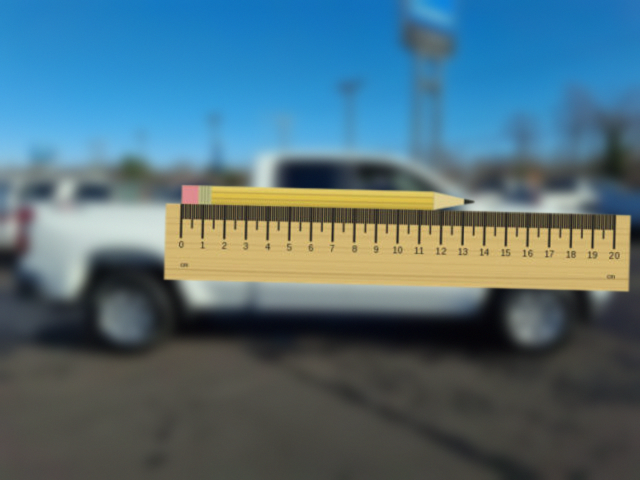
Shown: **13.5** cm
